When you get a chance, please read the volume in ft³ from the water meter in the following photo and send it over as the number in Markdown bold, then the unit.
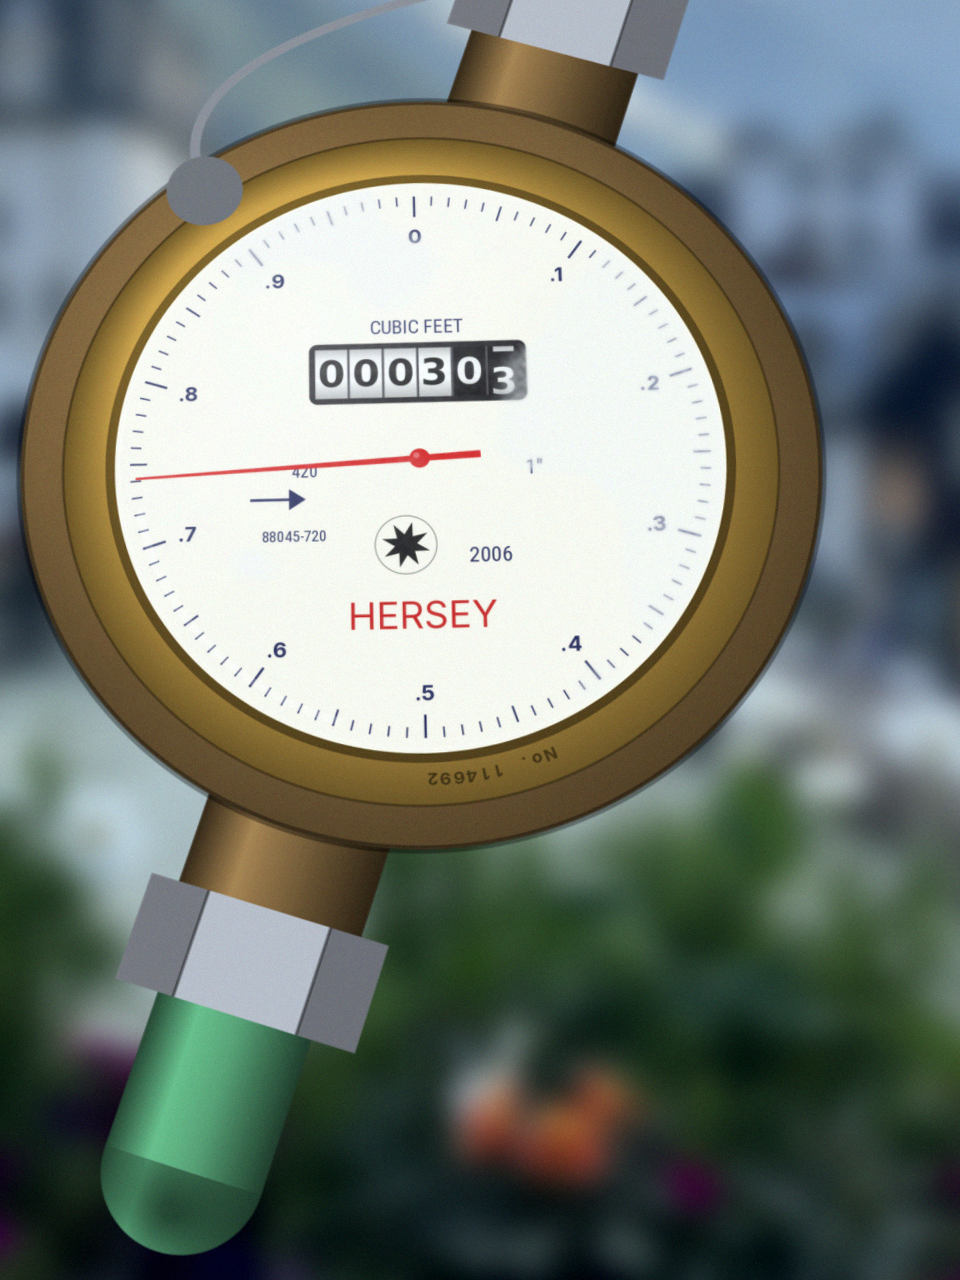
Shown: **302.74** ft³
